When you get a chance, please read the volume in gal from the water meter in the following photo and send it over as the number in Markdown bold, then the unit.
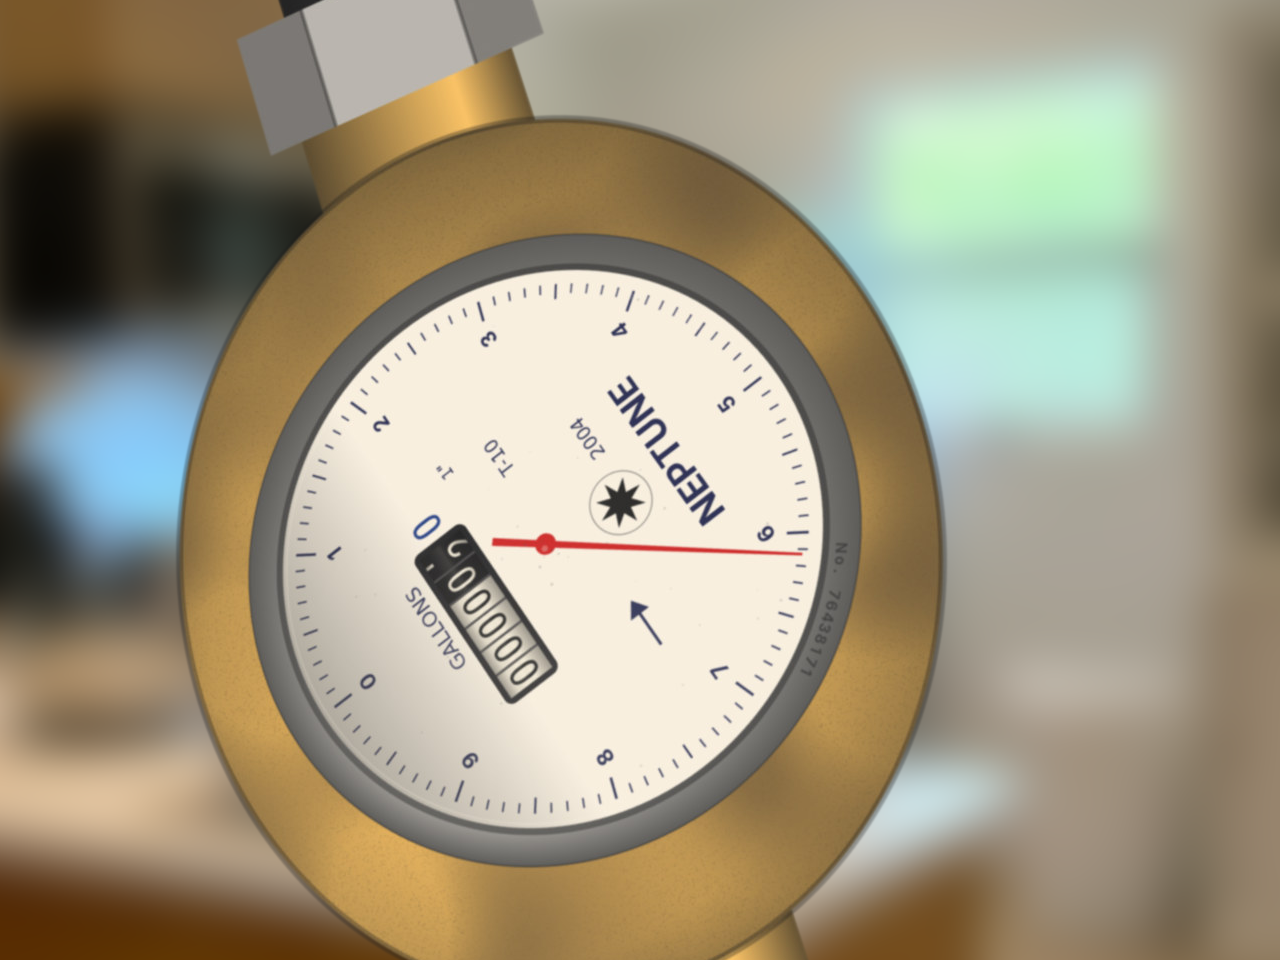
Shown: **16.1** gal
